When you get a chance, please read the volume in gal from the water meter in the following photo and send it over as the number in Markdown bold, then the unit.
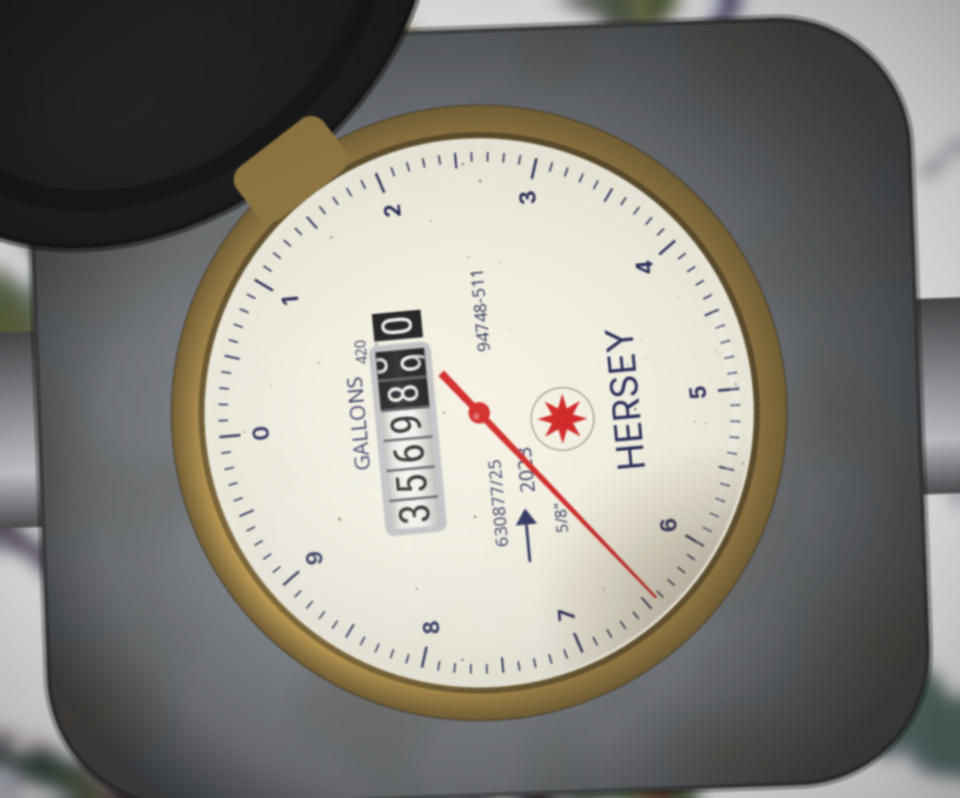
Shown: **3569886.4** gal
